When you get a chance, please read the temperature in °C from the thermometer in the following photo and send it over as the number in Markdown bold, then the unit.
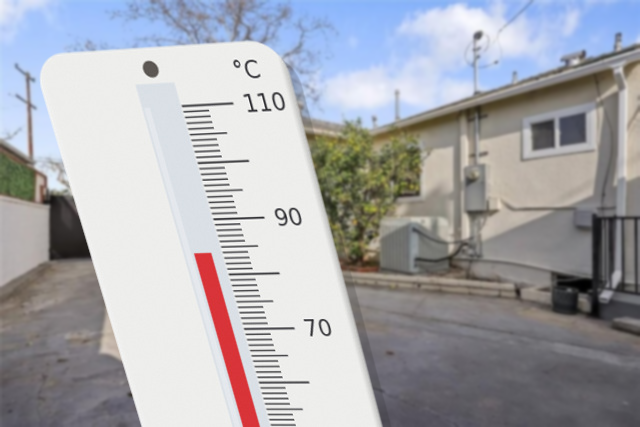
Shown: **84** °C
